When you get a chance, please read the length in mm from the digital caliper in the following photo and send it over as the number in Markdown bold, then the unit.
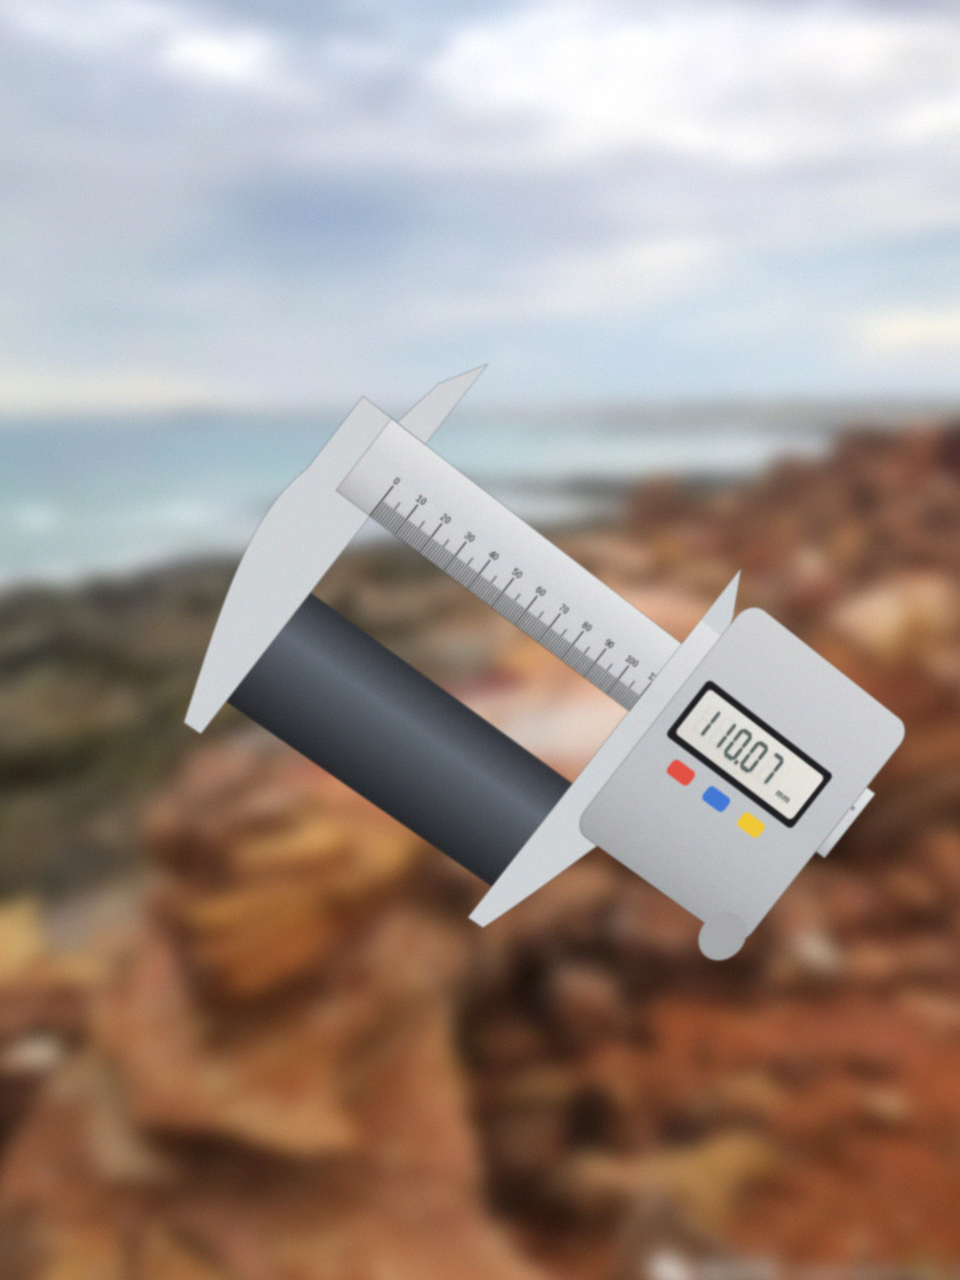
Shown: **110.07** mm
